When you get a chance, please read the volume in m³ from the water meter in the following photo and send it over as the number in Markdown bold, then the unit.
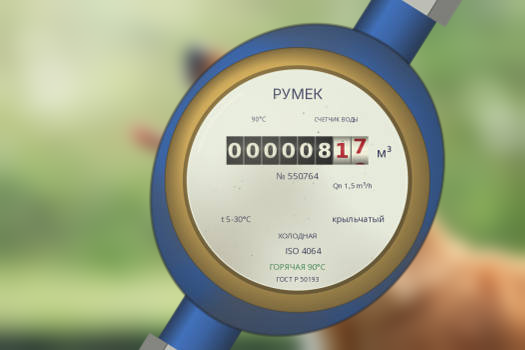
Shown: **8.17** m³
